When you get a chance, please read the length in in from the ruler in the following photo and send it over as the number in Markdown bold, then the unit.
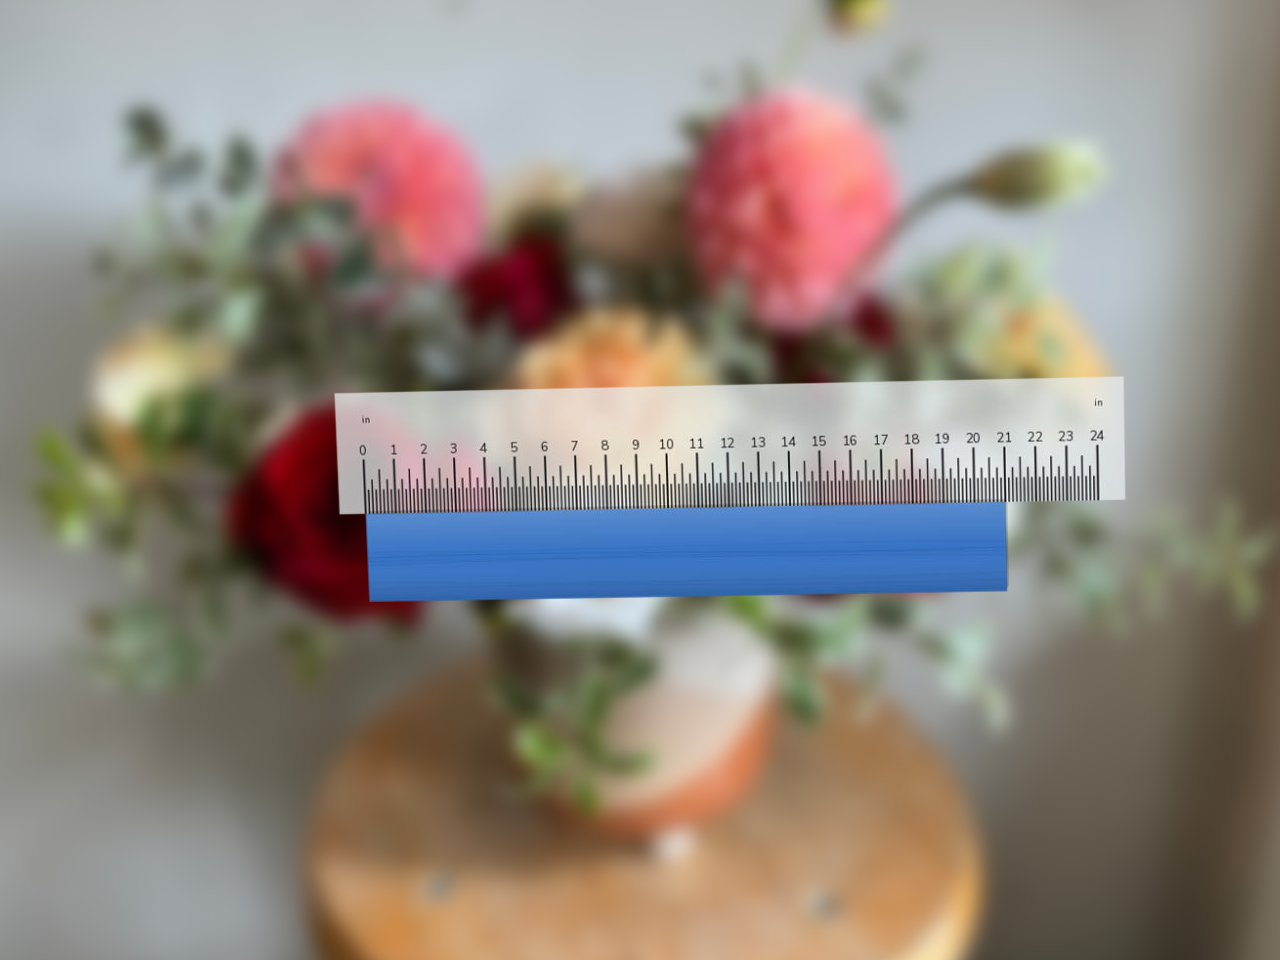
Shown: **21** in
